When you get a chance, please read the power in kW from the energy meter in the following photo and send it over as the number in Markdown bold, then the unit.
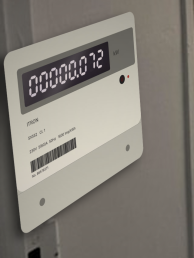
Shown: **0.072** kW
